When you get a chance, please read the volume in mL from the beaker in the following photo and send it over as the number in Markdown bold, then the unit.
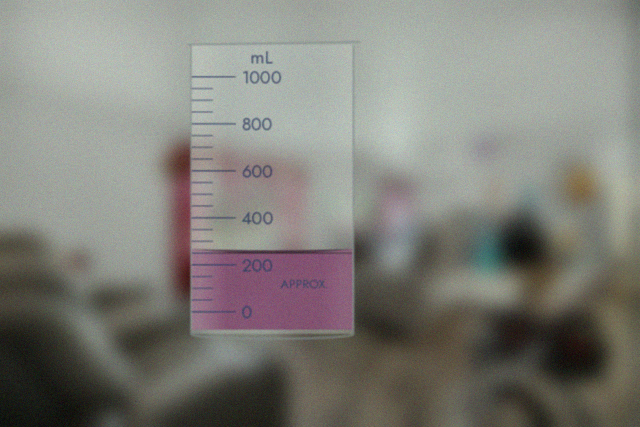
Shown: **250** mL
